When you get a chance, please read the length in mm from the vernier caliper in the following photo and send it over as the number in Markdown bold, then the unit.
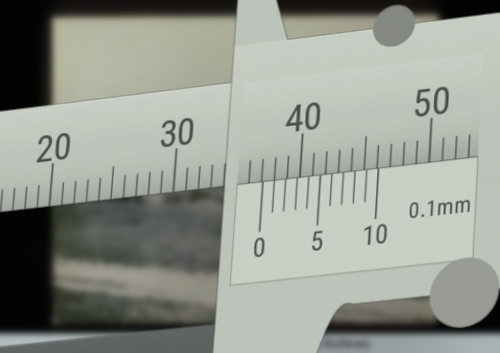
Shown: **37.1** mm
